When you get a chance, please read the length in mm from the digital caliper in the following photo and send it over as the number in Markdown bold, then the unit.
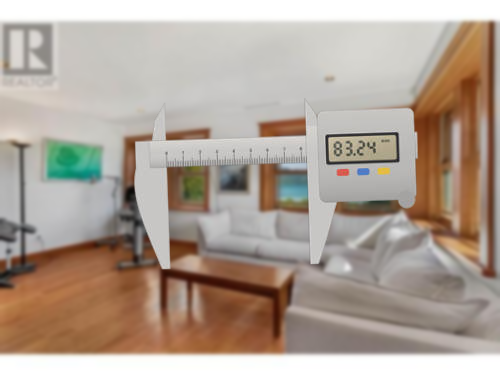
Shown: **83.24** mm
